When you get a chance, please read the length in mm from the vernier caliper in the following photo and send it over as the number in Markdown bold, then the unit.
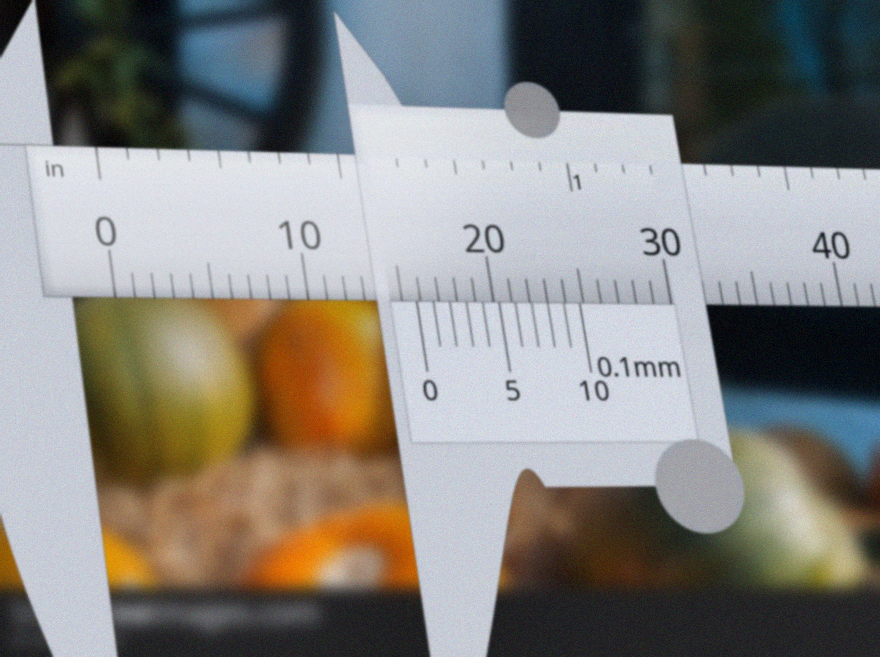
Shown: **15.8** mm
